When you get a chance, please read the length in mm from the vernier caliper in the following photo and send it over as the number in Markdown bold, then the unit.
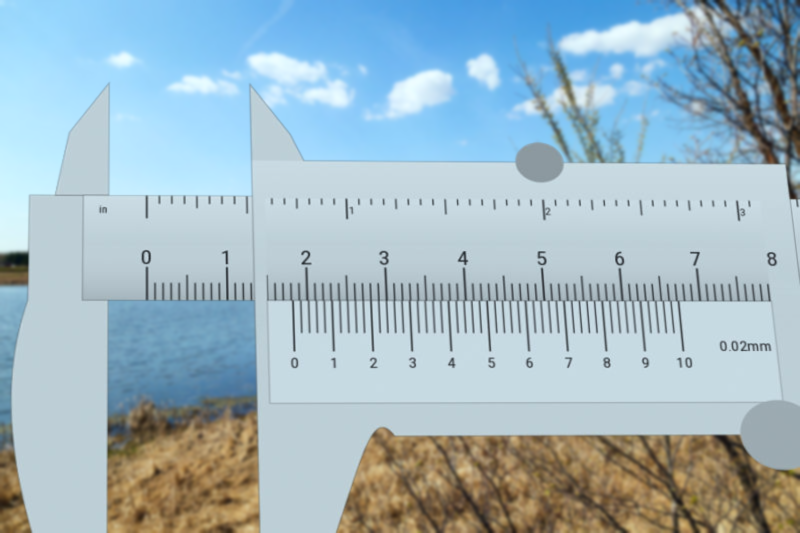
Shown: **18.2** mm
